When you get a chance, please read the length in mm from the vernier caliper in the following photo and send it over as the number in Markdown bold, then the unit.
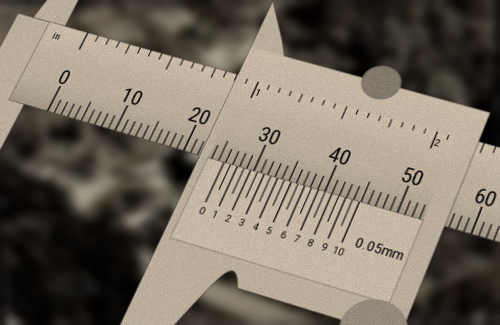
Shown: **25.8** mm
